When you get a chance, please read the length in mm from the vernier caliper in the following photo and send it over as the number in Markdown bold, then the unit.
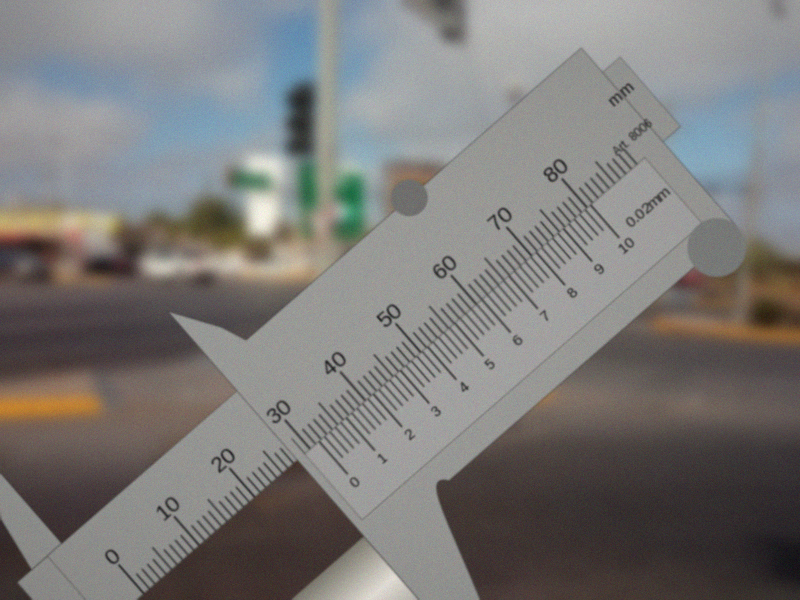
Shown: **31.6** mm
